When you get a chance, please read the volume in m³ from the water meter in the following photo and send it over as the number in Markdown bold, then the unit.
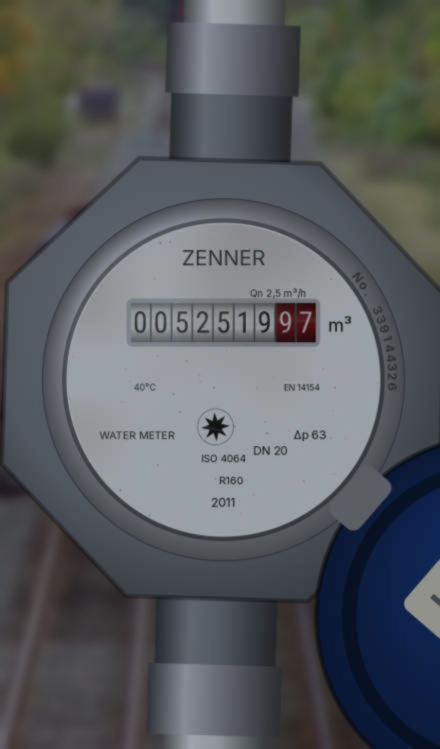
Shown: **52519.97** m³
